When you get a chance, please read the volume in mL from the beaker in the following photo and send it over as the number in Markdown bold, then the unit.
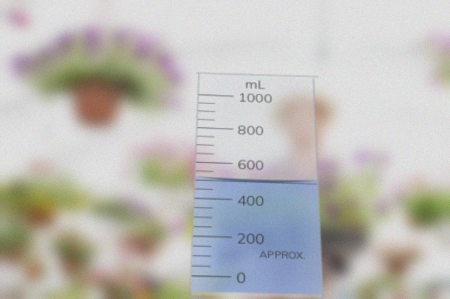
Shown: **500** mL
